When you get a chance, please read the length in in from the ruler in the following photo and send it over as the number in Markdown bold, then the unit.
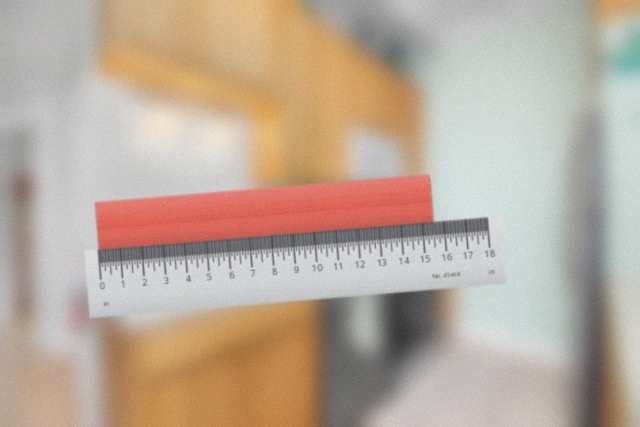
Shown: **15.5** in
